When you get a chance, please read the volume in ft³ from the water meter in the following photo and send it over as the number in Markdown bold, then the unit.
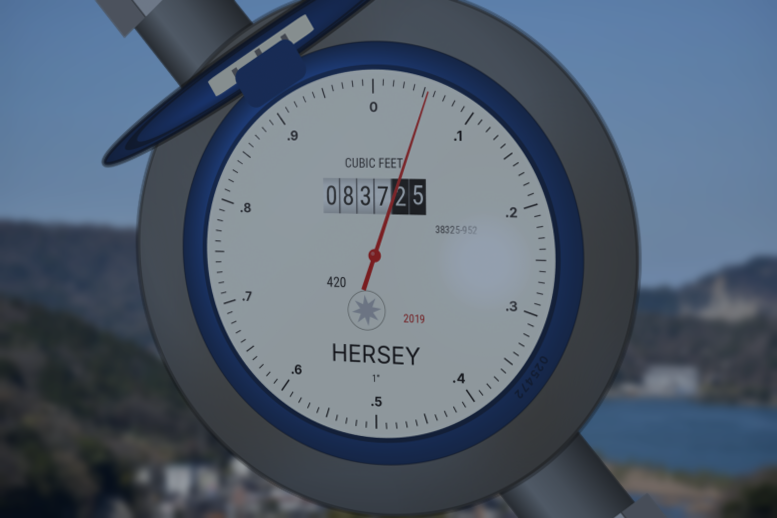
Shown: **83725.05** ft³
